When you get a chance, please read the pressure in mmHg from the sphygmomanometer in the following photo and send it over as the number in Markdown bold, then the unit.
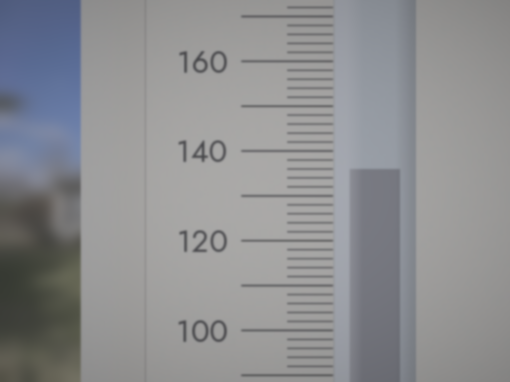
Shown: **136** mmHg
